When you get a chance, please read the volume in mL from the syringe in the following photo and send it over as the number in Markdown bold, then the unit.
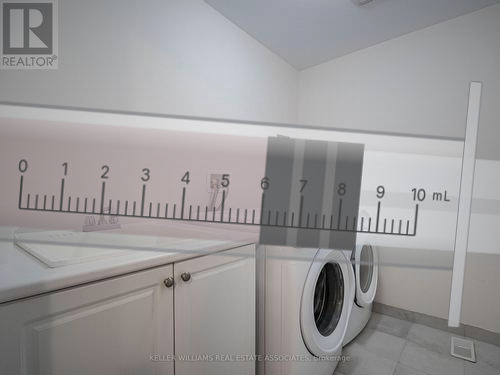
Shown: **6** mL
